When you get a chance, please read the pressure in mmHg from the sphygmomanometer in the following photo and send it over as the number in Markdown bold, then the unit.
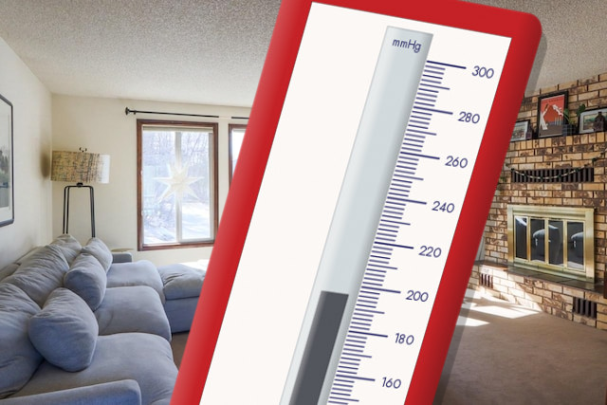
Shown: **196** mmHg
